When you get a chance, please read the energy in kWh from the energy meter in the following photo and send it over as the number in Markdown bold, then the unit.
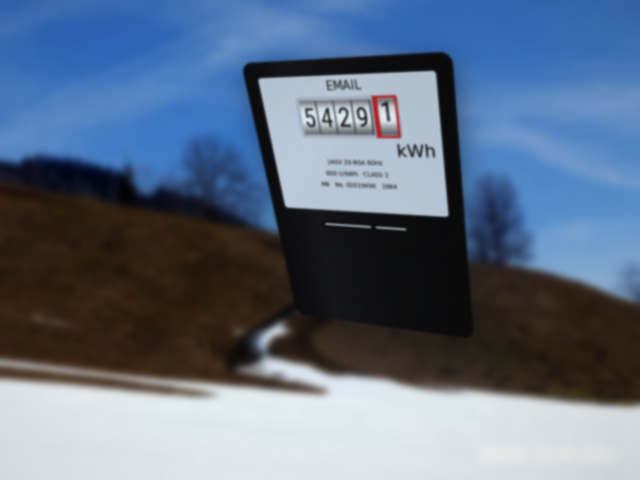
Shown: **5429.1** kWh
